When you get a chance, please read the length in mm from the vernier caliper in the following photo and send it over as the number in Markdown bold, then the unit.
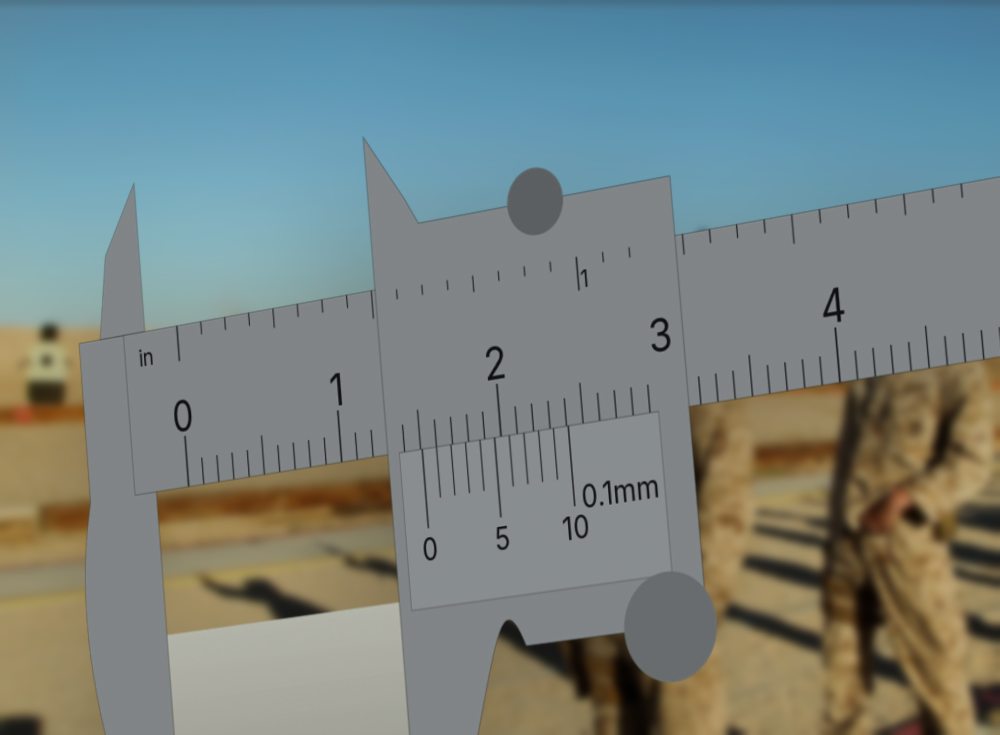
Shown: **15.1** mm
